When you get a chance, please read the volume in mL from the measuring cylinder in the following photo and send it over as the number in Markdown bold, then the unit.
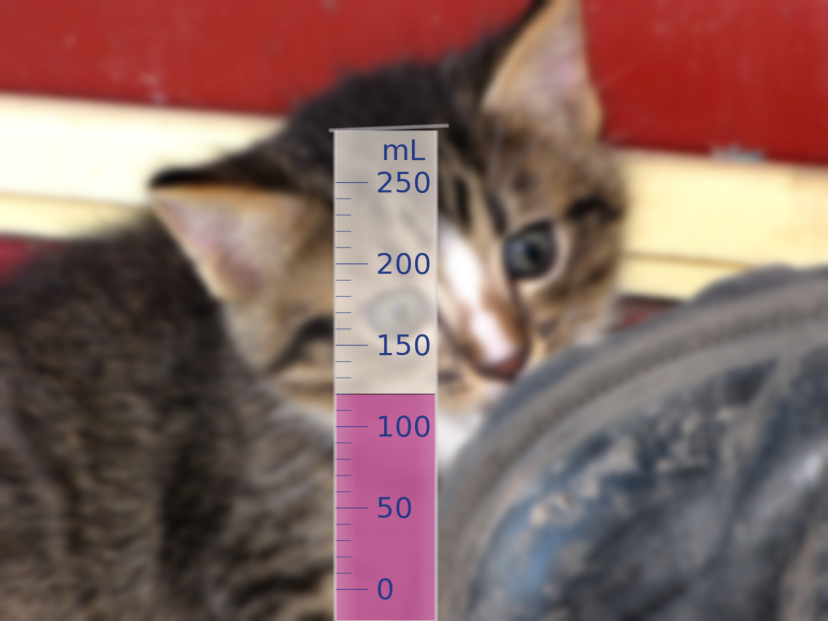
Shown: **120** mL
